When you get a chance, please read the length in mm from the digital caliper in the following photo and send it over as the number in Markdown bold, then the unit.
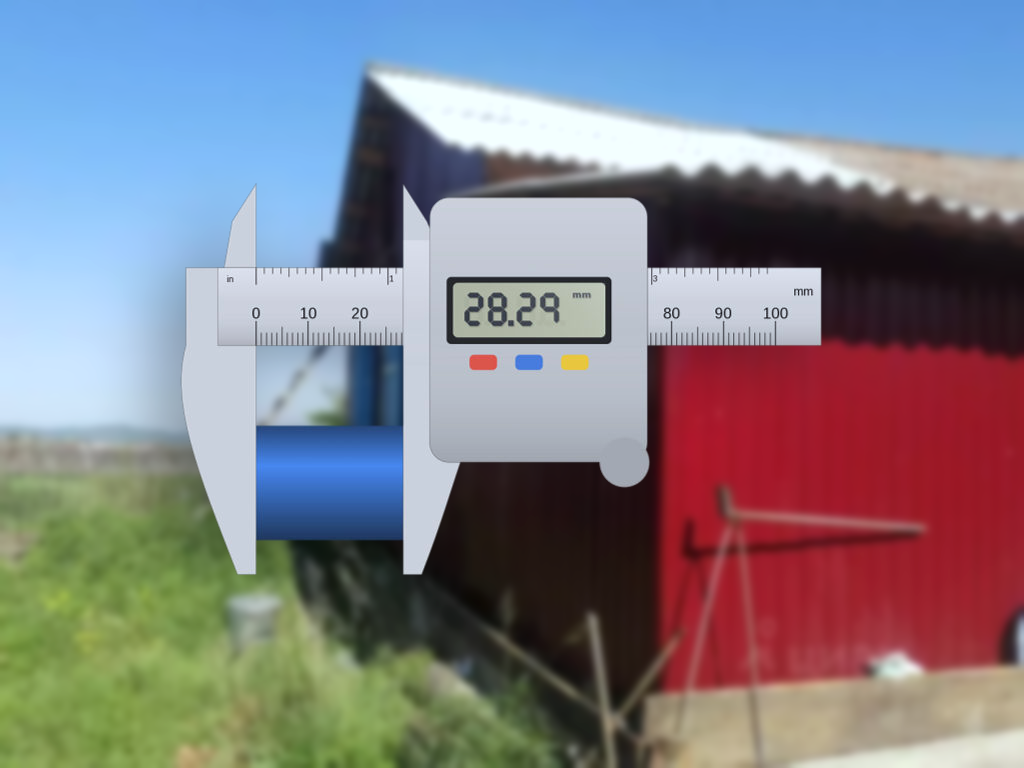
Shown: **28.29** mm
